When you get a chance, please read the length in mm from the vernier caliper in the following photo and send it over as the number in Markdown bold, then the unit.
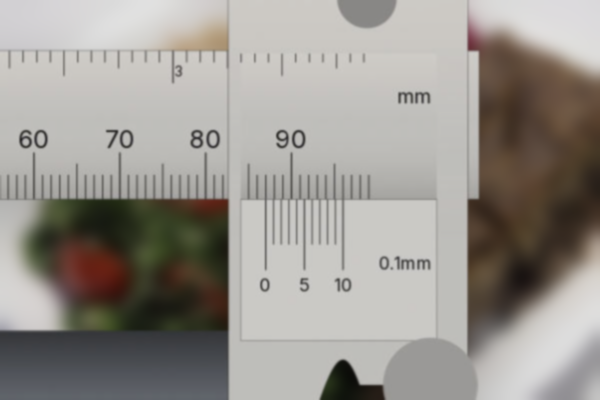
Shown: **87.0** mm
